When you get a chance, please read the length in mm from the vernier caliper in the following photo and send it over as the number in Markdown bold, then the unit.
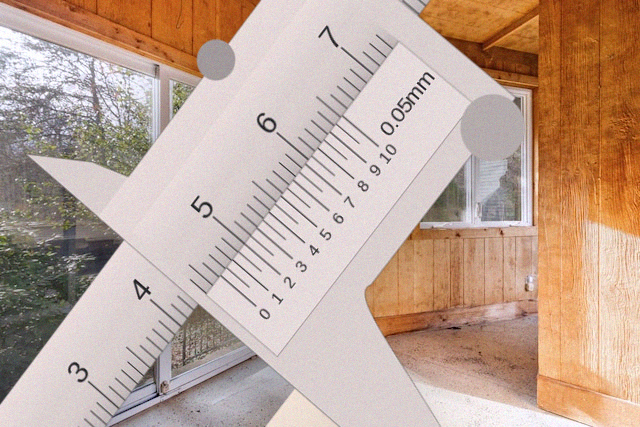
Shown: **46.2** mm
